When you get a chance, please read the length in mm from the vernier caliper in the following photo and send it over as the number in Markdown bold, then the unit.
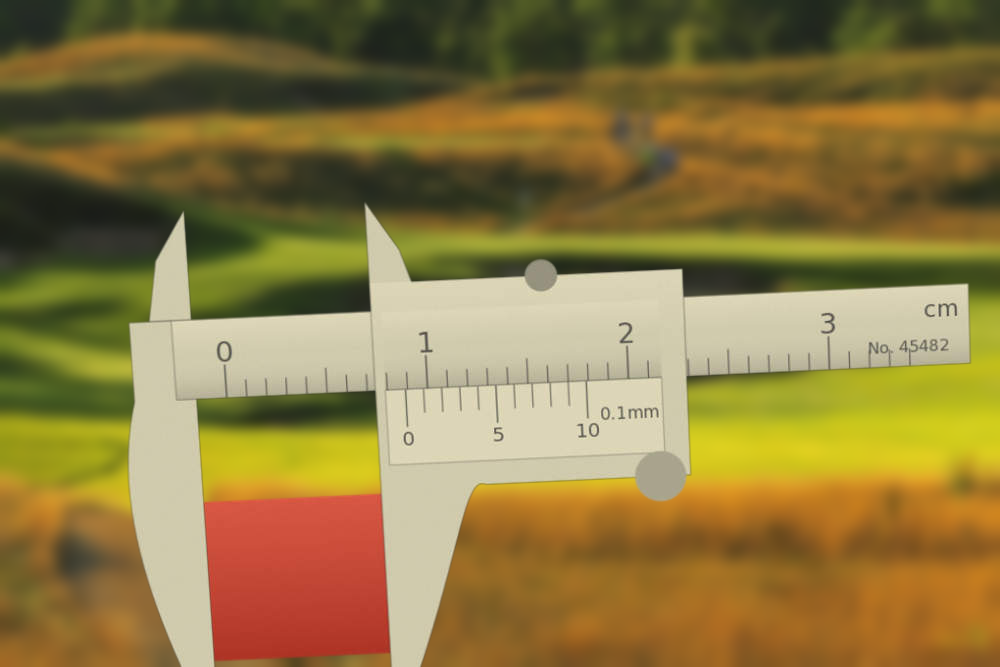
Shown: **8.9** mm
